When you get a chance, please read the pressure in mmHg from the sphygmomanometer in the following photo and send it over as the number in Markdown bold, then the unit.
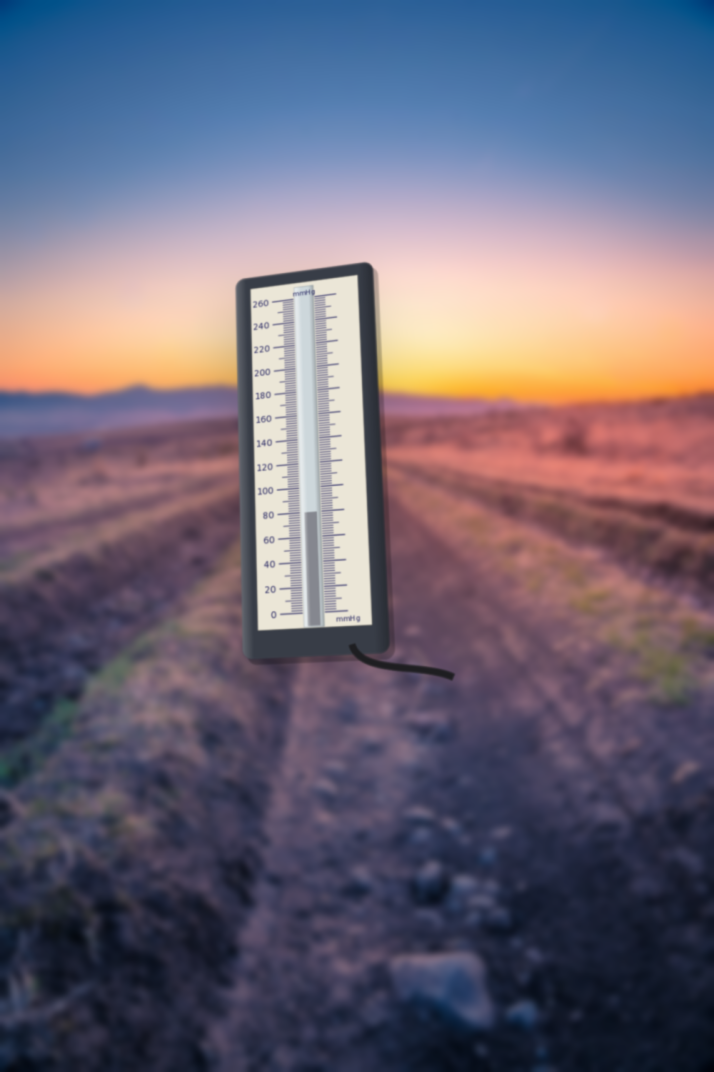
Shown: **80** mmHg
